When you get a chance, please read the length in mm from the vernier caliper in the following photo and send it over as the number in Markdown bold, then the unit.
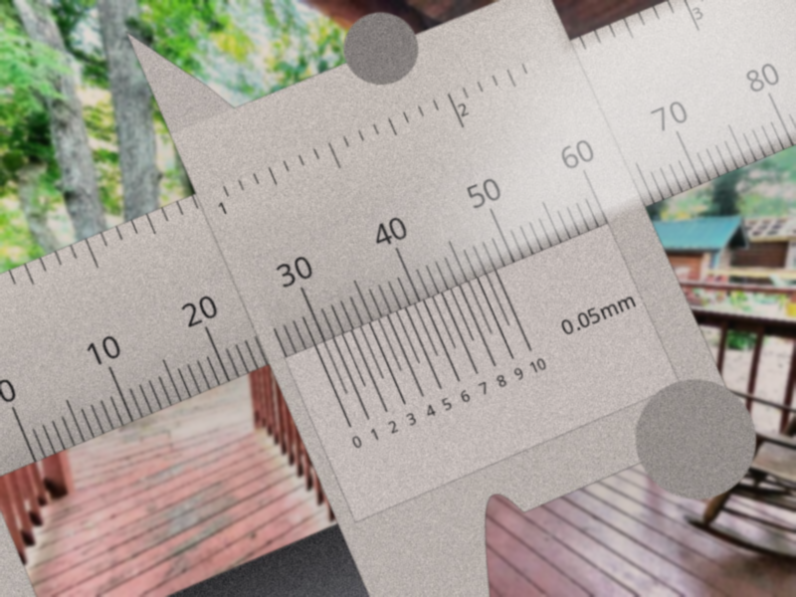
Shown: **29.0** mm
